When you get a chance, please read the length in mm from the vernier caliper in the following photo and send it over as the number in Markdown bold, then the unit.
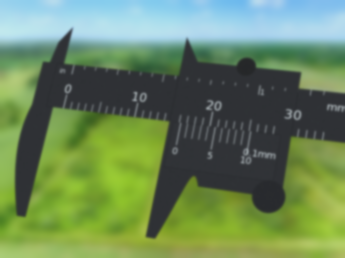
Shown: **16.2** mm
